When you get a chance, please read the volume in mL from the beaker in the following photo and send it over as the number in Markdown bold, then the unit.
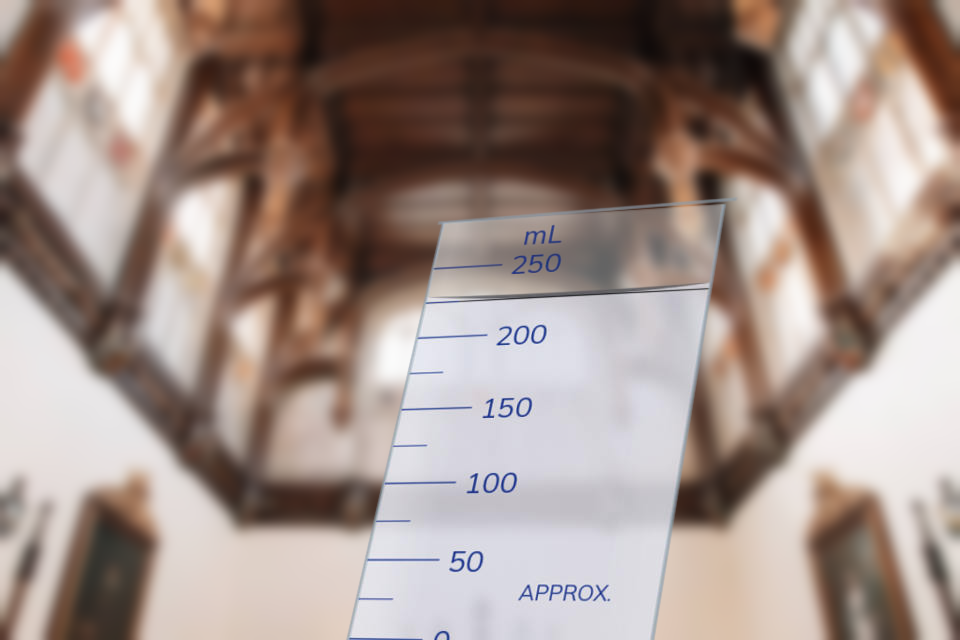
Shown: **225** mL
